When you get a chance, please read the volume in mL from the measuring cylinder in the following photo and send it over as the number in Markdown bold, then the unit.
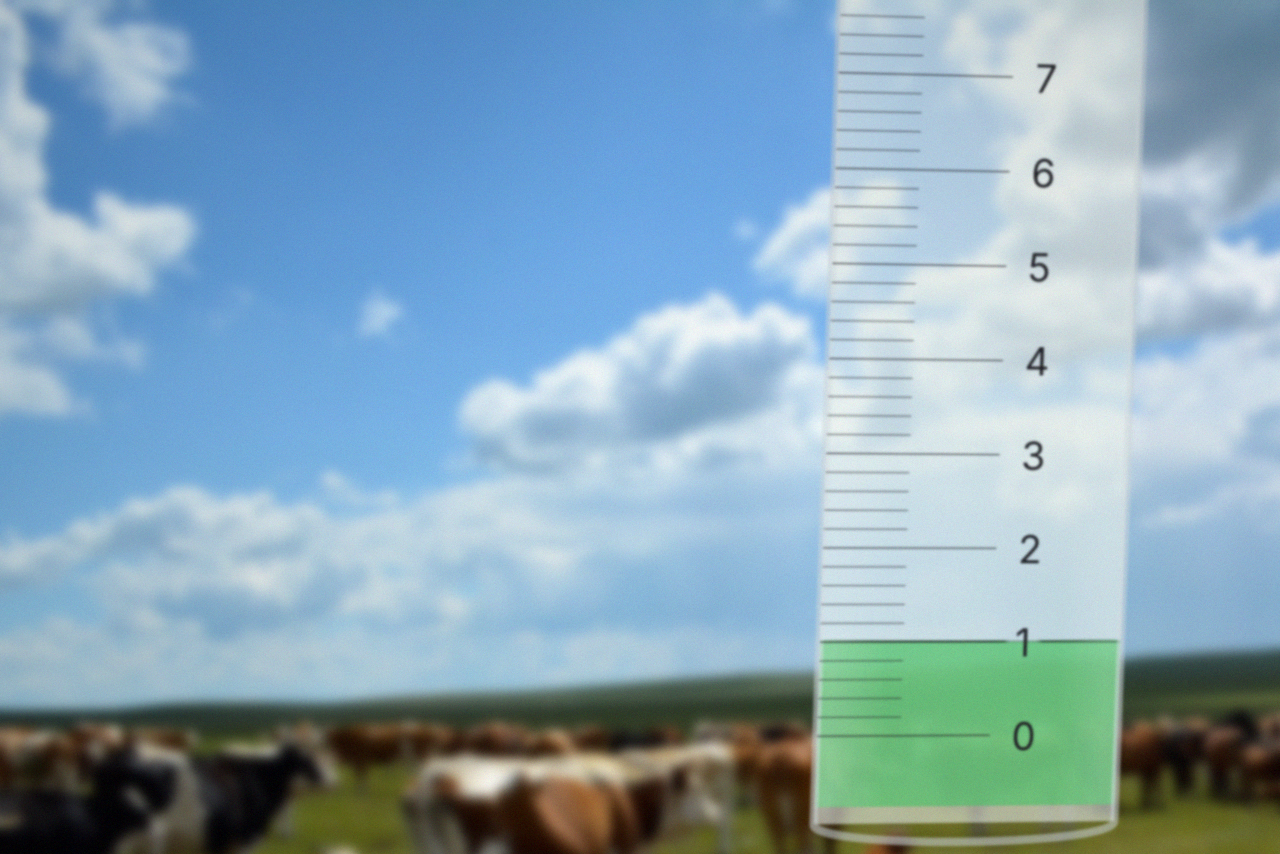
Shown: **1** mL
